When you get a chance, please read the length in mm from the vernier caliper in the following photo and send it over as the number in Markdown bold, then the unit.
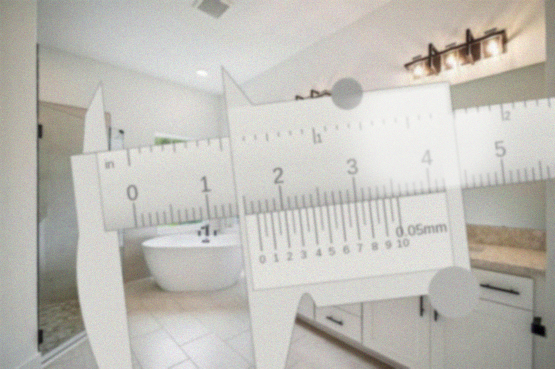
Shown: **16.6** mm
